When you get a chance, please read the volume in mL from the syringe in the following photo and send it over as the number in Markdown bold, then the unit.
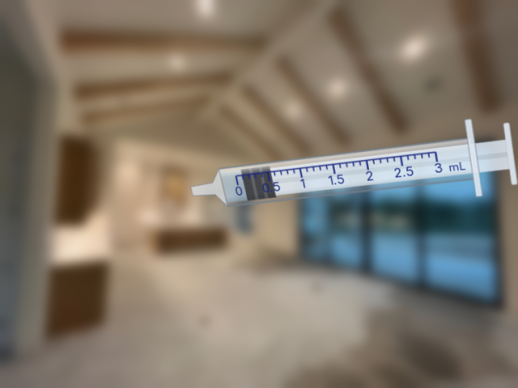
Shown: **0.1** mL
